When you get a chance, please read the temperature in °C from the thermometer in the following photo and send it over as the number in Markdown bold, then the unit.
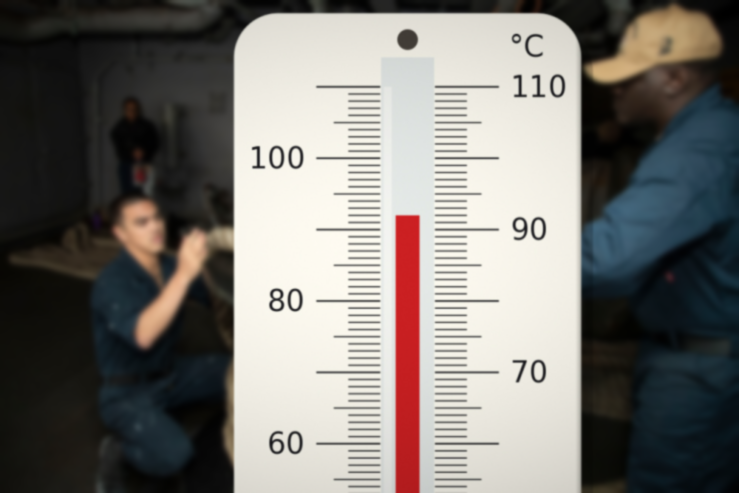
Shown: **92** °C
